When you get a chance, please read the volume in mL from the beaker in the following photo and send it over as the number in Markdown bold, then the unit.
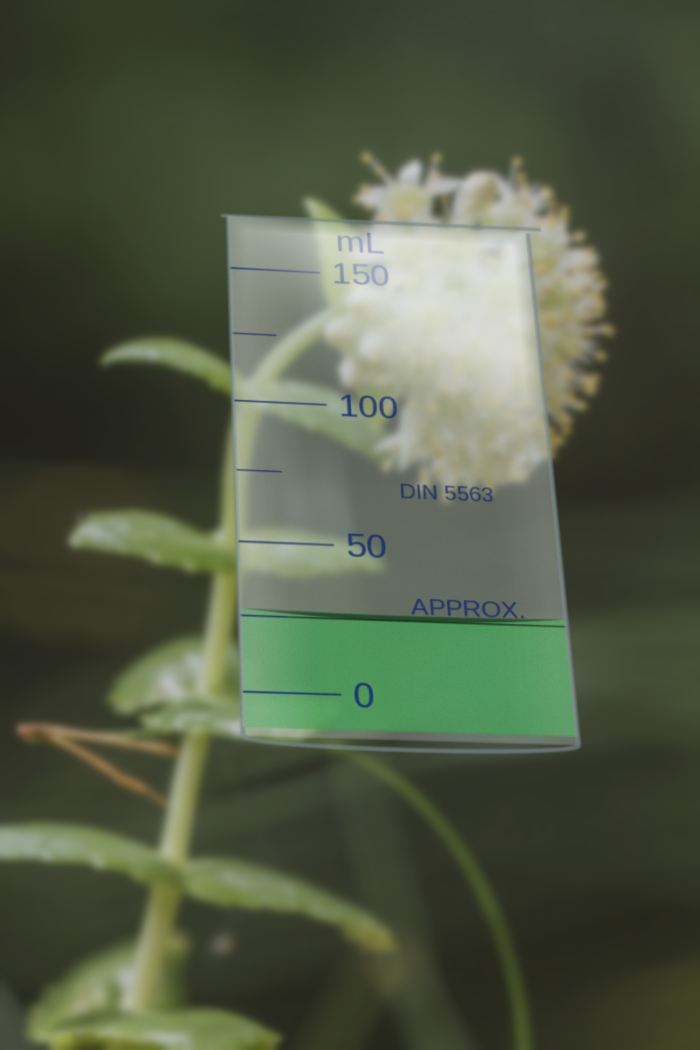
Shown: **25** mL
